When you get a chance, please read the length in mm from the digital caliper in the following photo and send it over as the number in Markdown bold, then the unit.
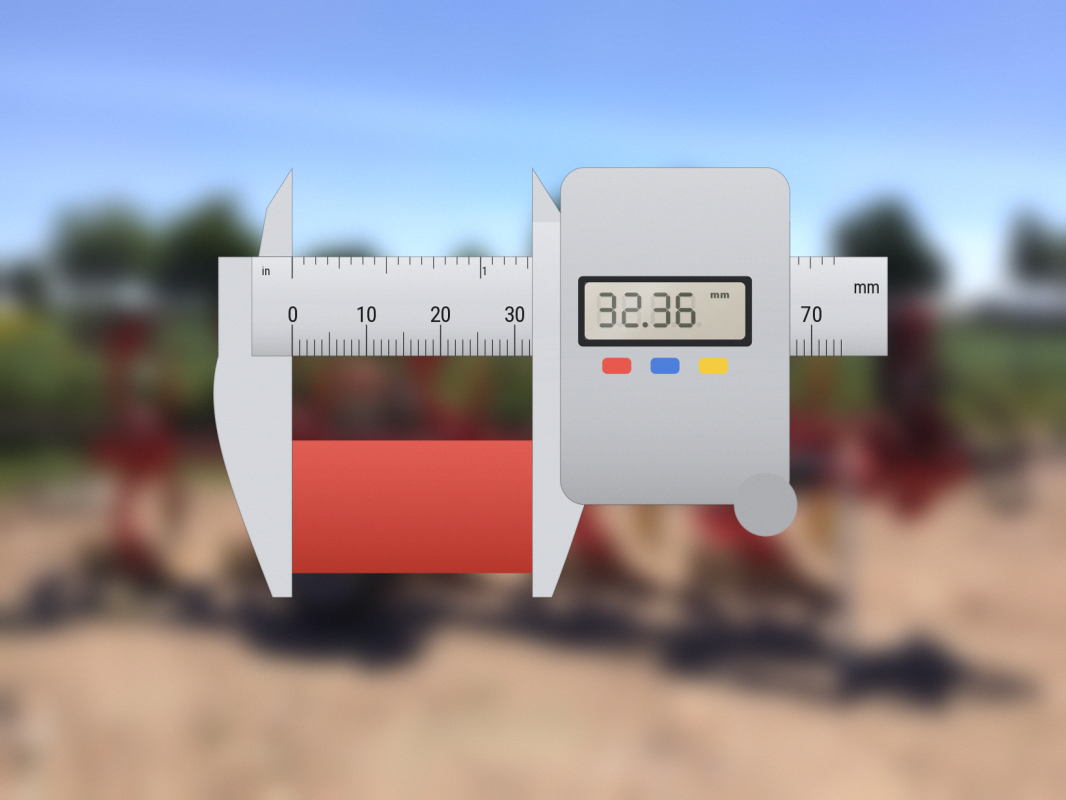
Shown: **32.36** mm
